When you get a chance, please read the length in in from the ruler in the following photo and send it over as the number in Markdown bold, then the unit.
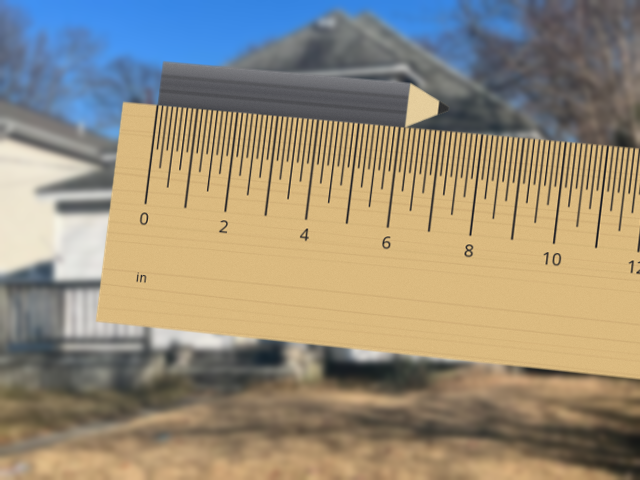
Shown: **7.125** in
